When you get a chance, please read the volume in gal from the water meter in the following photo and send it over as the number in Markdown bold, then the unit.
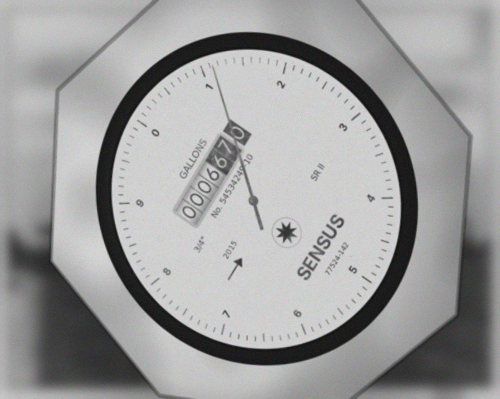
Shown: **6671.1** gal
